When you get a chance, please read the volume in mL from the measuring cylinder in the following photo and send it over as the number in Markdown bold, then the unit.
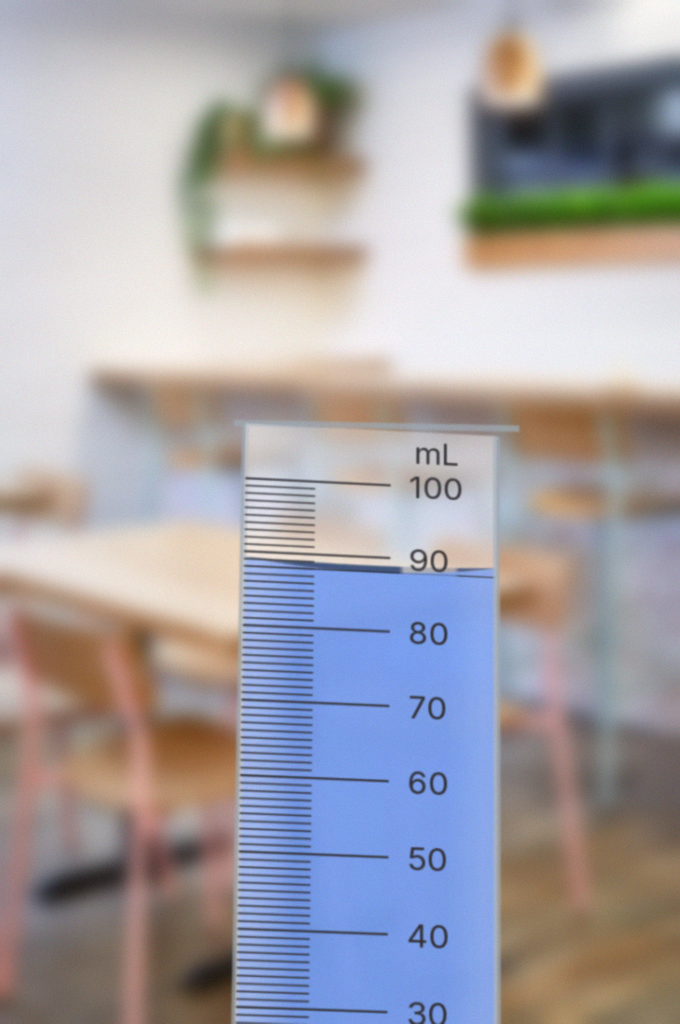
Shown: **88** mL
